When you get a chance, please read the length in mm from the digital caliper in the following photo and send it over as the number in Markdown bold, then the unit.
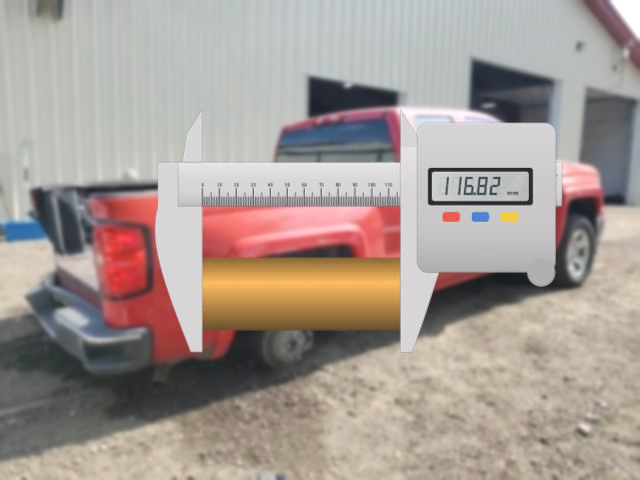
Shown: **116.82** mm
